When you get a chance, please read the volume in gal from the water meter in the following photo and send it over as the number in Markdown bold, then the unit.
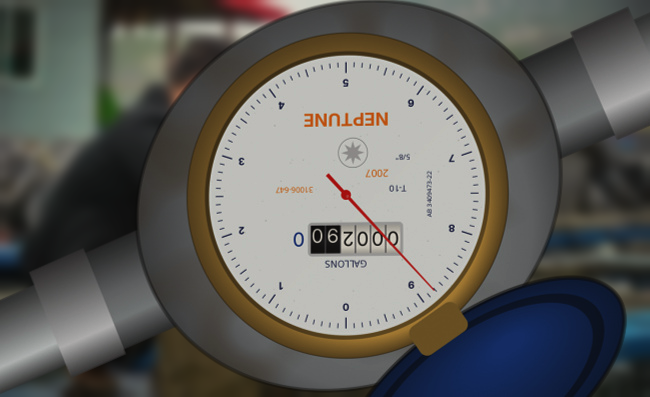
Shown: **2898.8** gal
